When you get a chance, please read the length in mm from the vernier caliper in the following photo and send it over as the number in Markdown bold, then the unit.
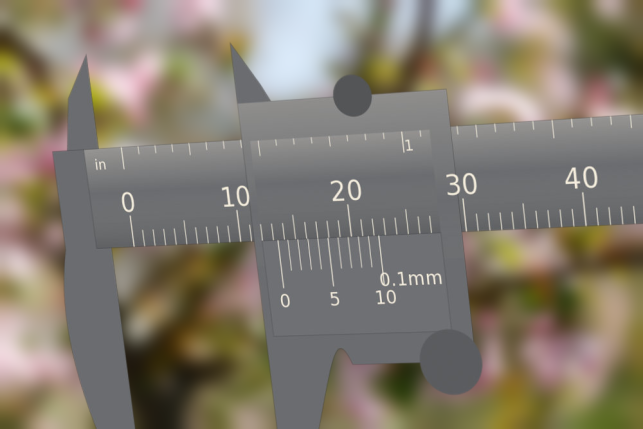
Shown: **13.4** mm
